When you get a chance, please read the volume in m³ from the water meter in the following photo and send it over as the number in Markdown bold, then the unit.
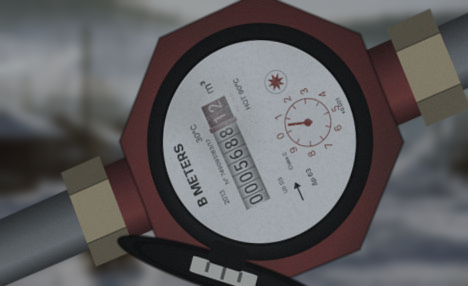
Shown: **5688.120** m³
